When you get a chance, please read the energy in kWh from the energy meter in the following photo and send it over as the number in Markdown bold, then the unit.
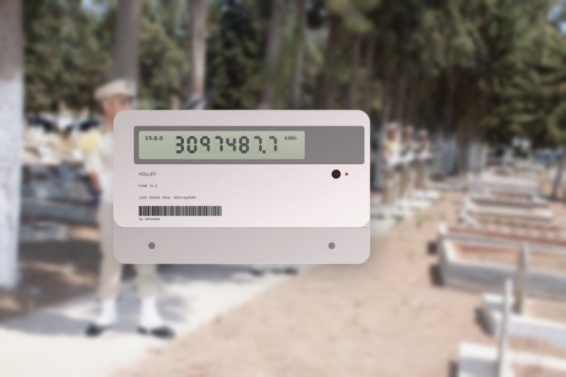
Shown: **3097487.7** kWh
